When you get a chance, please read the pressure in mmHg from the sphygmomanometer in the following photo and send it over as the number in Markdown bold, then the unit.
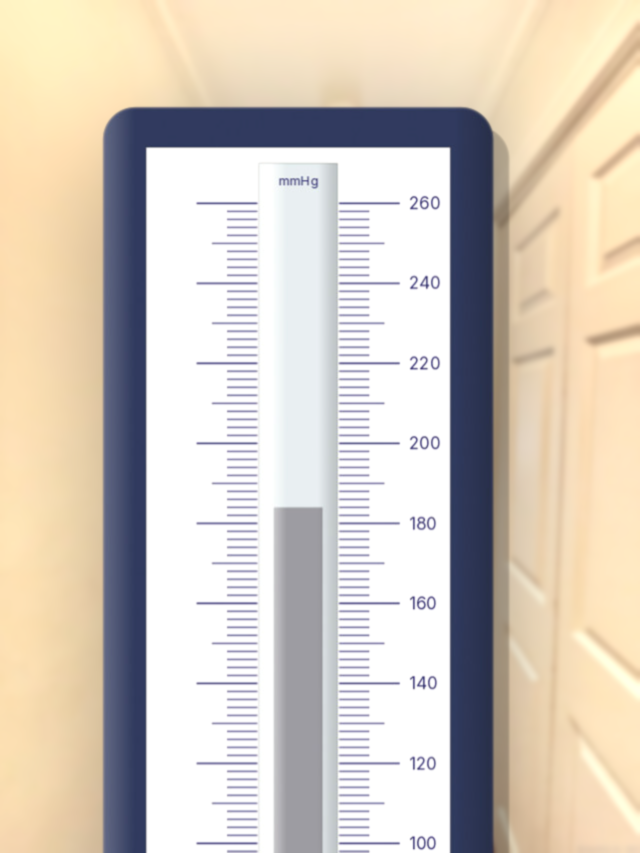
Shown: **184** mmHg
